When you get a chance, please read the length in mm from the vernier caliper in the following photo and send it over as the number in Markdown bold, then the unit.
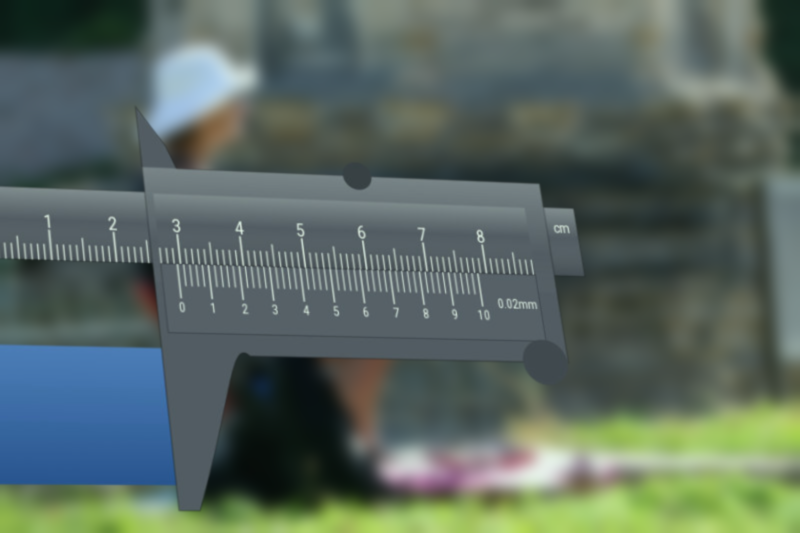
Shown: **29.5** mm
